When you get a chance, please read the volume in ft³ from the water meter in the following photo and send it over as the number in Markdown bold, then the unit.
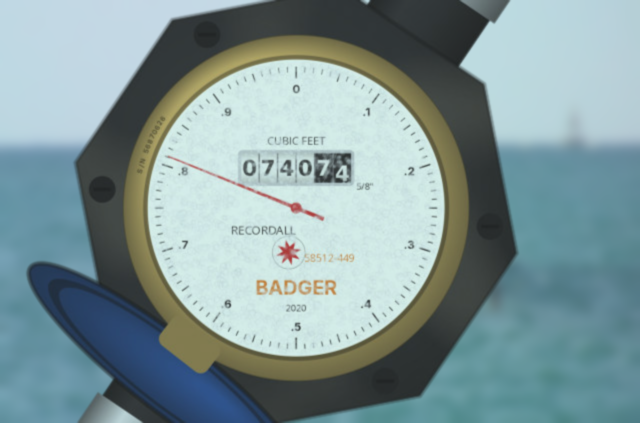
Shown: **74073.81** ft³
